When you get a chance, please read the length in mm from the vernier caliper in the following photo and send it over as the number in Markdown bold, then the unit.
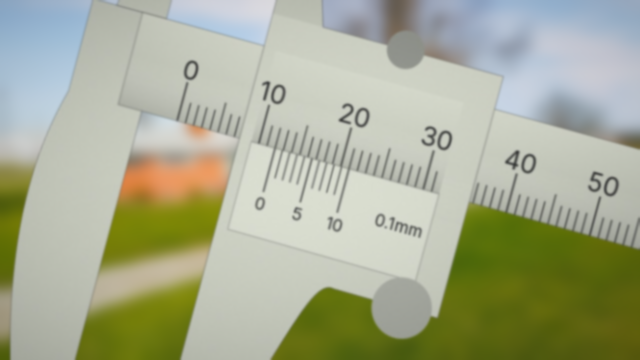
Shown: **12.0** mm
